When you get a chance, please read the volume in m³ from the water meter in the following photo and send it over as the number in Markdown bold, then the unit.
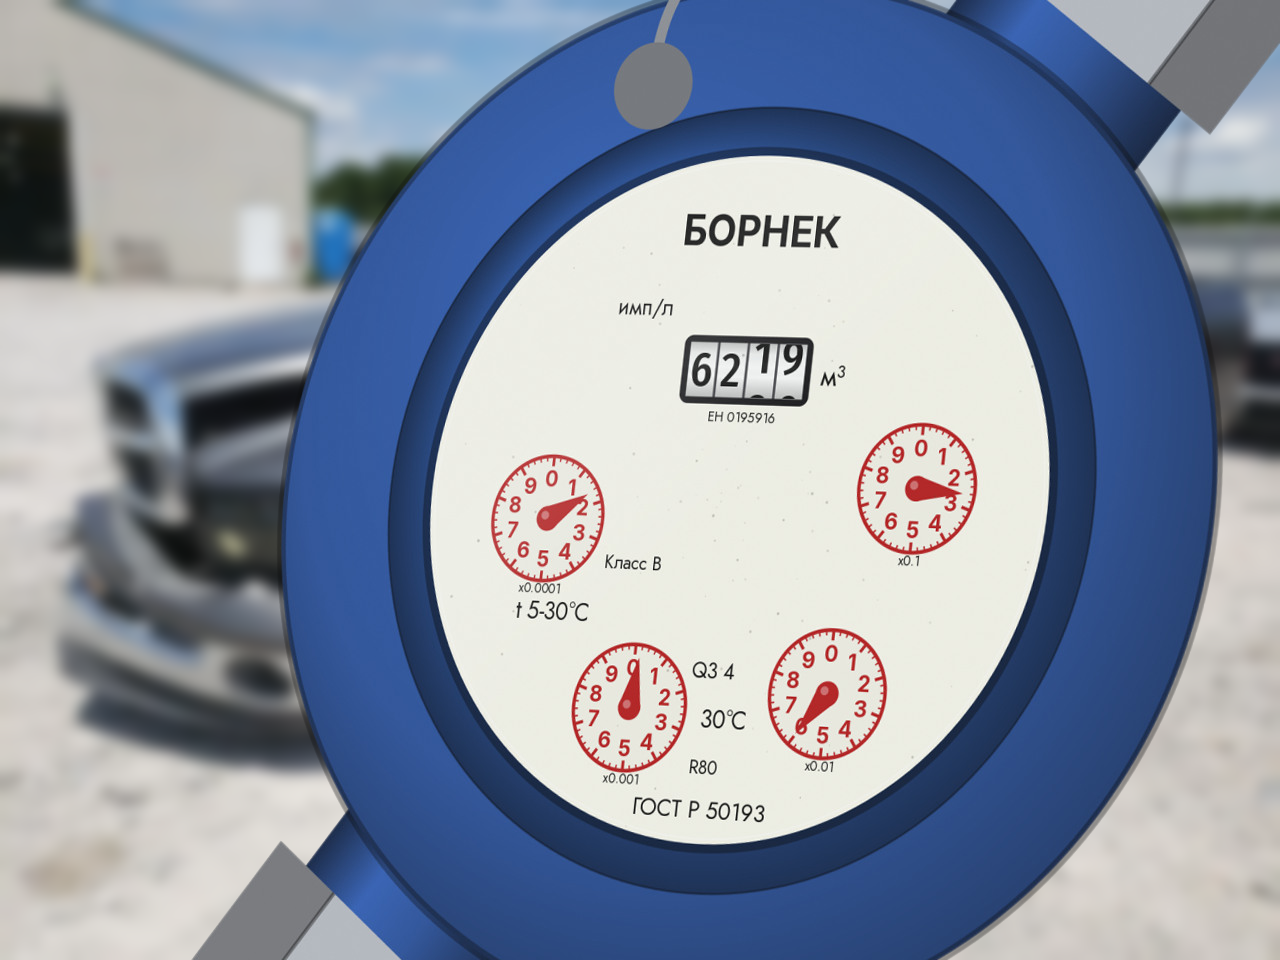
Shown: **6219.2601** m³
